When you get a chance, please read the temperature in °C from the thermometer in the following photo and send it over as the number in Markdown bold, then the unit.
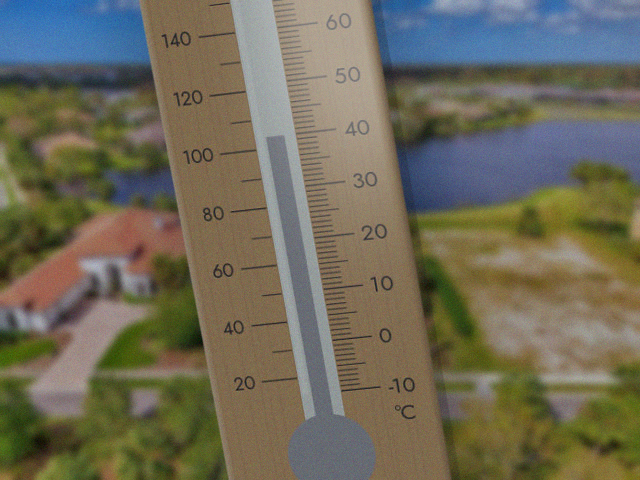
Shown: **40** °C
